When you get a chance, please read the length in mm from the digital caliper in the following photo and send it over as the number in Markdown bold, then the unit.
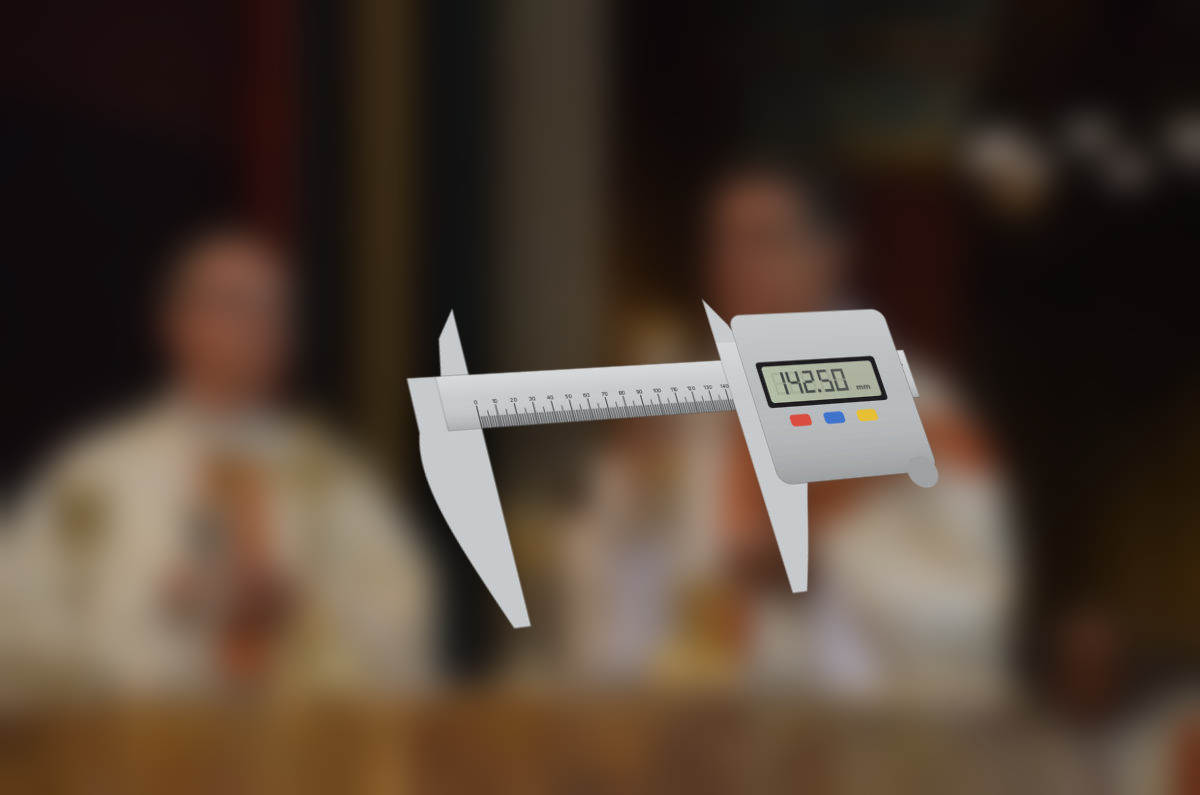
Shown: **142.50** mm
